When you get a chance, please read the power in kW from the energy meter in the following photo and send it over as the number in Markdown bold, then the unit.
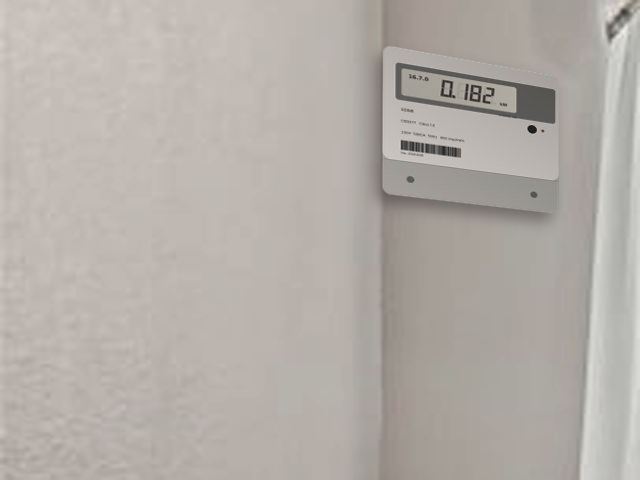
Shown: **0.182** kW
